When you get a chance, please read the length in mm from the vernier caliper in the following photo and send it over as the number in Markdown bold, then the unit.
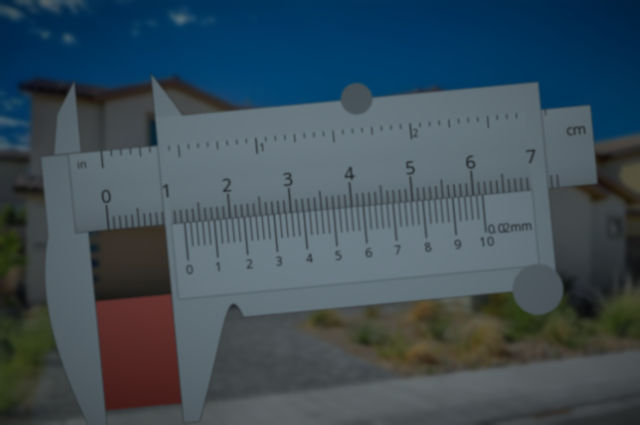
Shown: **12.5** mm
